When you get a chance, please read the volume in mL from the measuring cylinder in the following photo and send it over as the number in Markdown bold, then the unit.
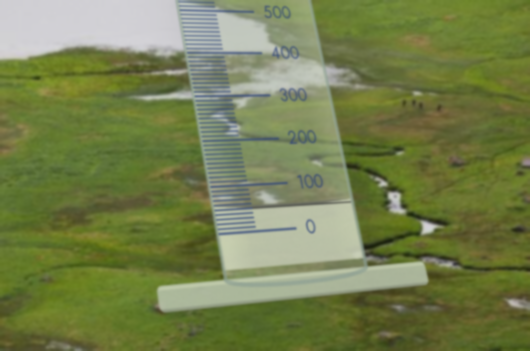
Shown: **50** mL
